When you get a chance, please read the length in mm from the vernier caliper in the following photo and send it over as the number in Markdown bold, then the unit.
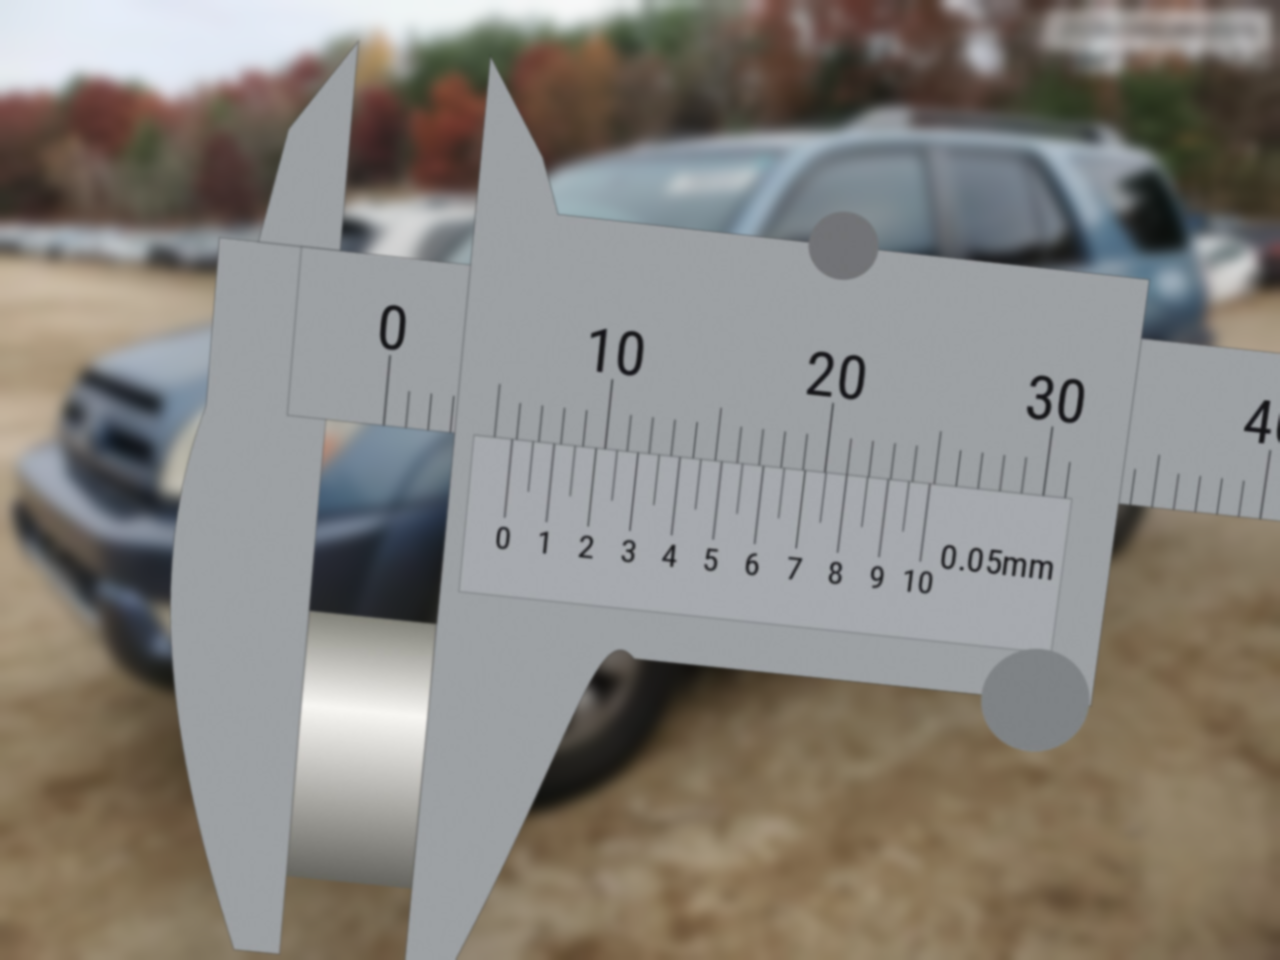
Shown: **5.8** mm
